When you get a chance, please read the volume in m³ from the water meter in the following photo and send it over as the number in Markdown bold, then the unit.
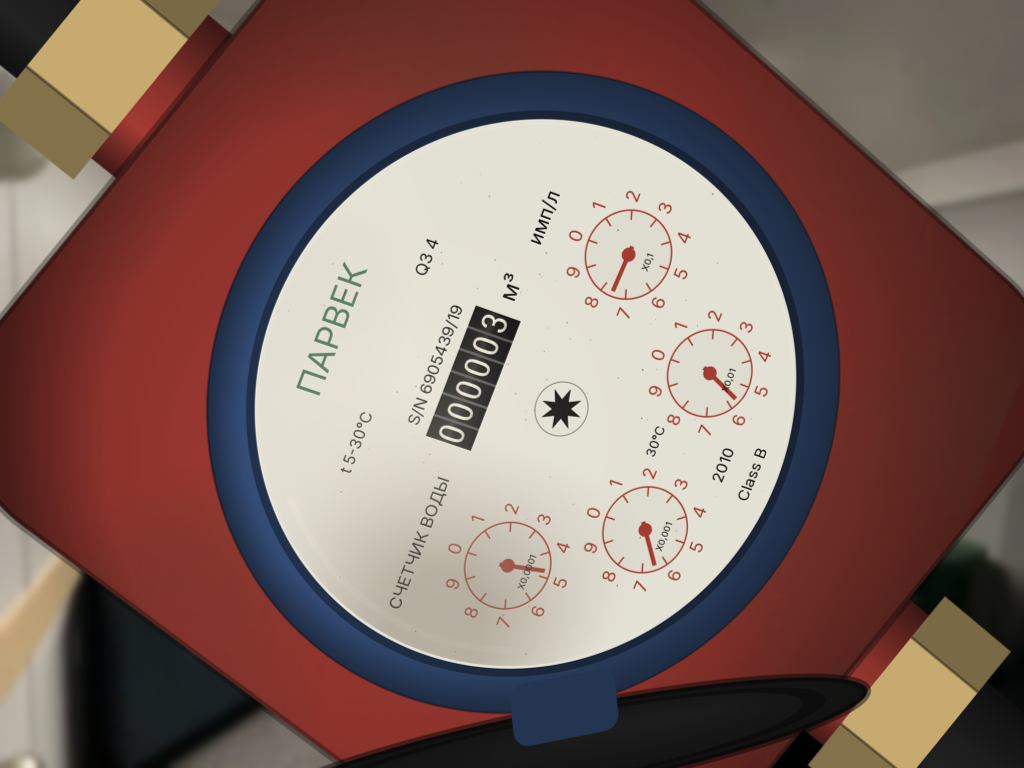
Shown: **3.7564** m³
